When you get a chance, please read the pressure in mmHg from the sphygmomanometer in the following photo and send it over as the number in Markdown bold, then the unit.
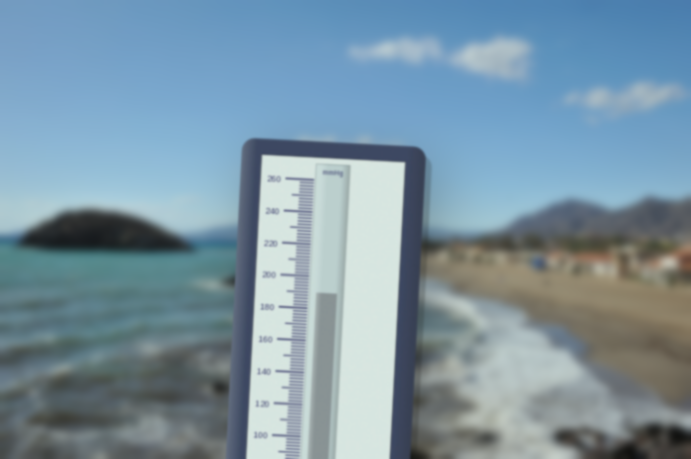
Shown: **190** mmHg
